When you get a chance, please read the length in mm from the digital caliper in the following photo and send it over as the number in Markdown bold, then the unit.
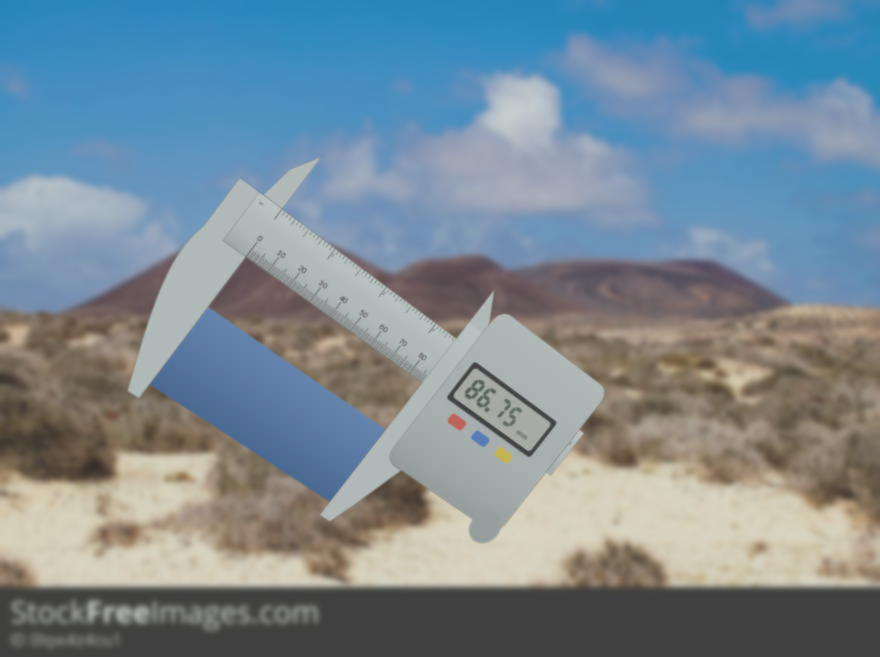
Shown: **86.75** mm
